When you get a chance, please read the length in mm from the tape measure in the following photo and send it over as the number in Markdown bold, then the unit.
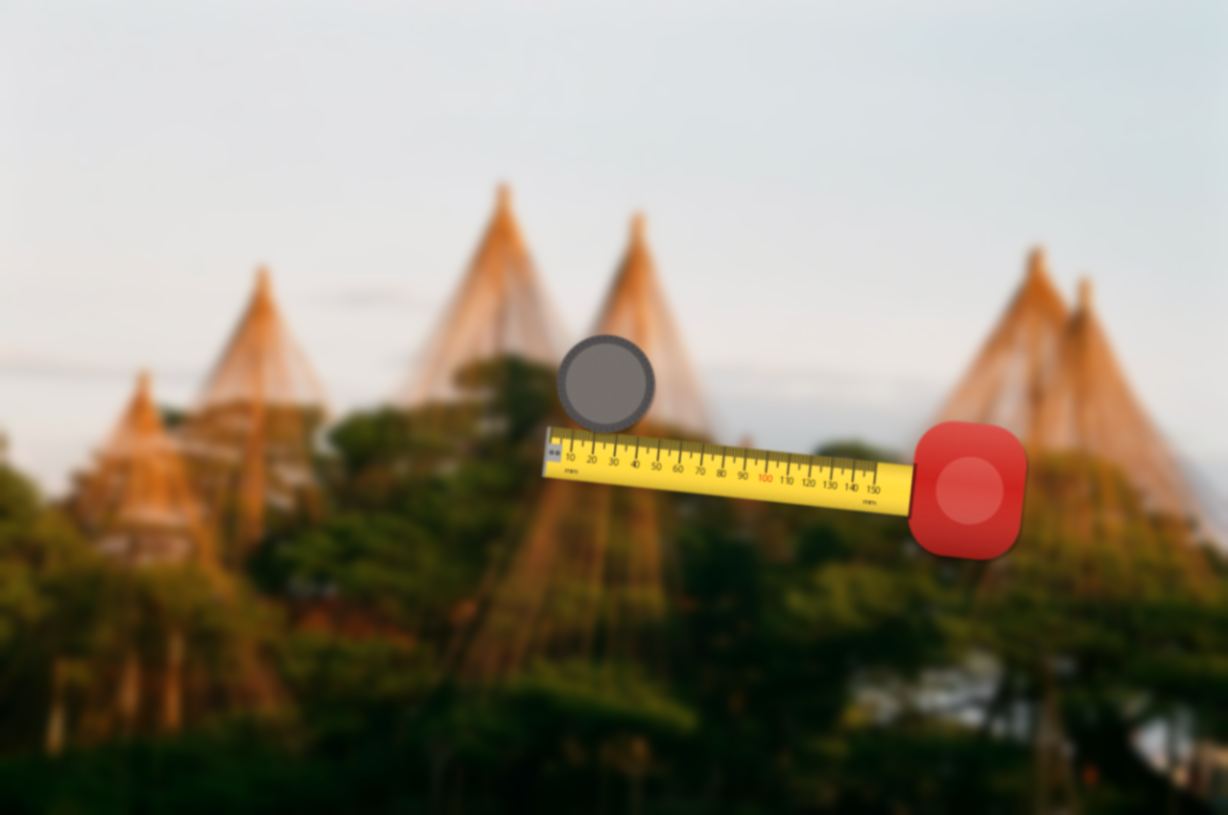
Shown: **45** mm
